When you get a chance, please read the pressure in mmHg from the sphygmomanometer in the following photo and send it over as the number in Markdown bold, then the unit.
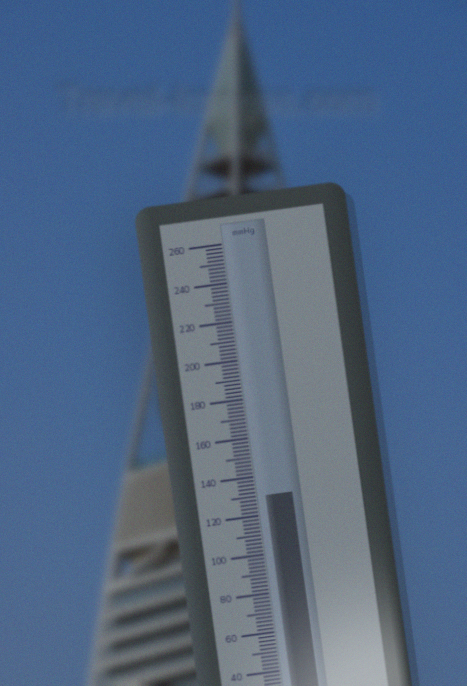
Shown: **130** mmHg
